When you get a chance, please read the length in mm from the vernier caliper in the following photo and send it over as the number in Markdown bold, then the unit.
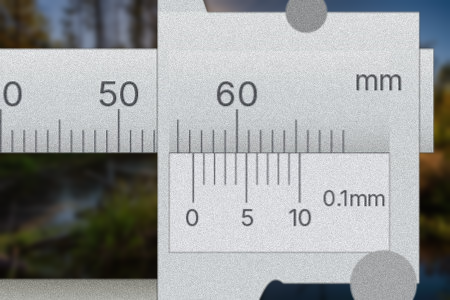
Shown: **56.3** mm
